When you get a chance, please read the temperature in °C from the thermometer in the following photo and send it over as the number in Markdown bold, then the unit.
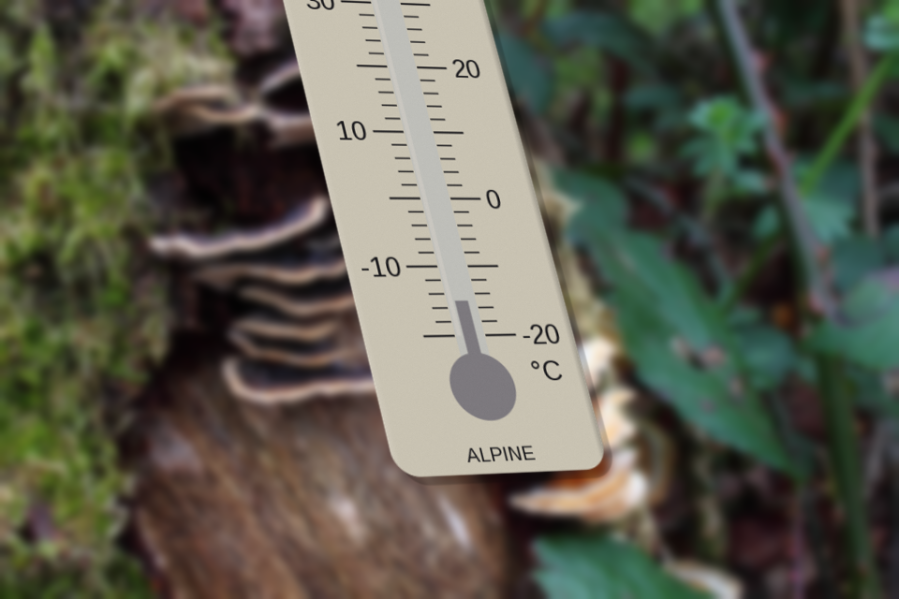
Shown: **-15** °C
